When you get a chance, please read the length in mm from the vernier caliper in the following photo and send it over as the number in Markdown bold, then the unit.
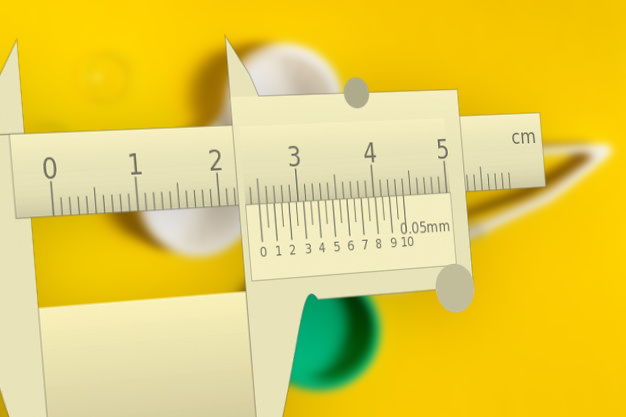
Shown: **25.0** mm
